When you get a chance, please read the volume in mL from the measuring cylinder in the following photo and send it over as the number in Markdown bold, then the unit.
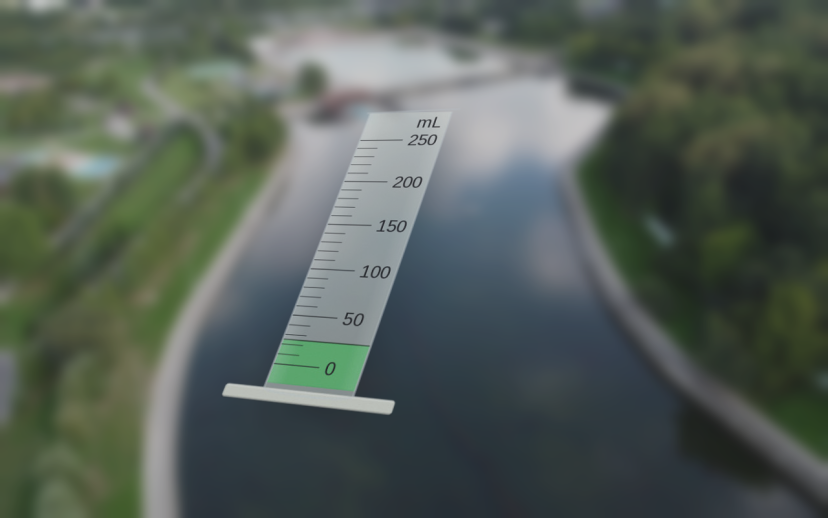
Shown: **25** mL
